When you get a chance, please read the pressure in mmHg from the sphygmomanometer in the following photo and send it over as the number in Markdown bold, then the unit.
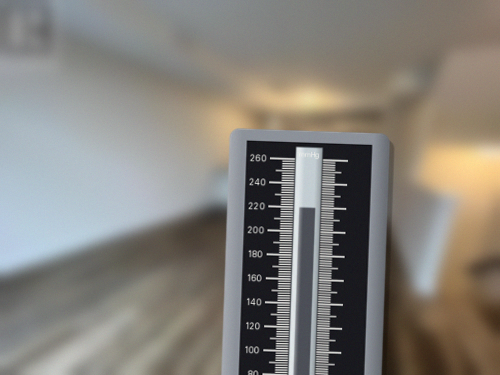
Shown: **220** mmHg
